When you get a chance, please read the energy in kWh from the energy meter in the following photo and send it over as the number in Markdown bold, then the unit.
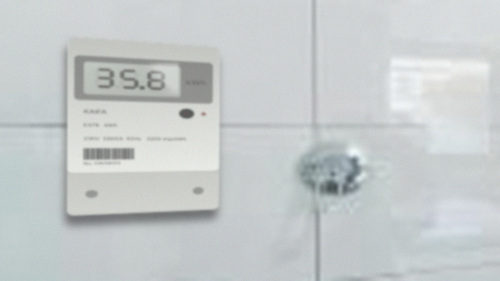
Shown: **35.8** kWh
